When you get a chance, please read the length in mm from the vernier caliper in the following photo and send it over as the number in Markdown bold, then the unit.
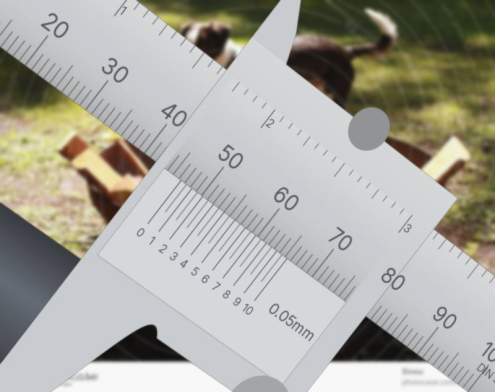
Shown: **46.4** mm
